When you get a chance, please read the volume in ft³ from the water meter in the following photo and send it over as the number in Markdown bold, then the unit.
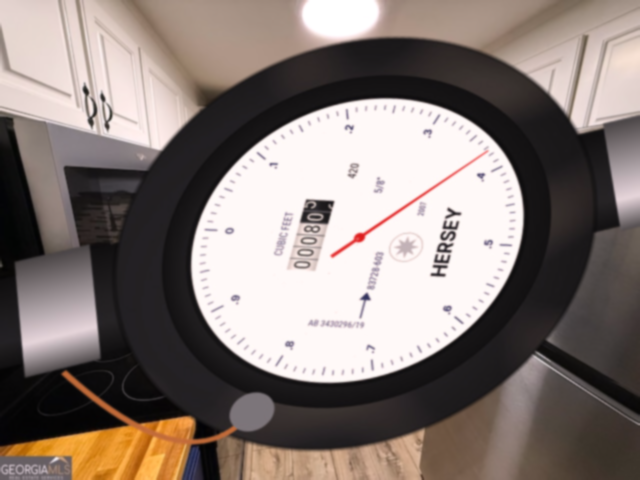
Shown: **805.37** ft³
